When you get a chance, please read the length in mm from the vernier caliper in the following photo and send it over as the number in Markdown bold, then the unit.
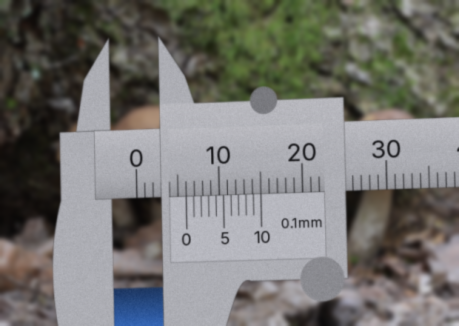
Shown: **6.0** mm
